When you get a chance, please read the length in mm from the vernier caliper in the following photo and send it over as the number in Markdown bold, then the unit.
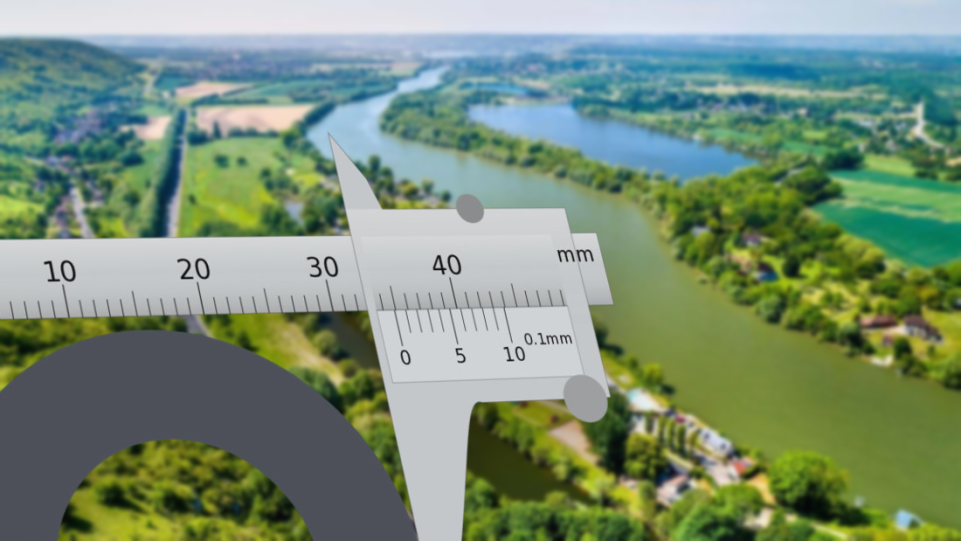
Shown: **34.9** mm
